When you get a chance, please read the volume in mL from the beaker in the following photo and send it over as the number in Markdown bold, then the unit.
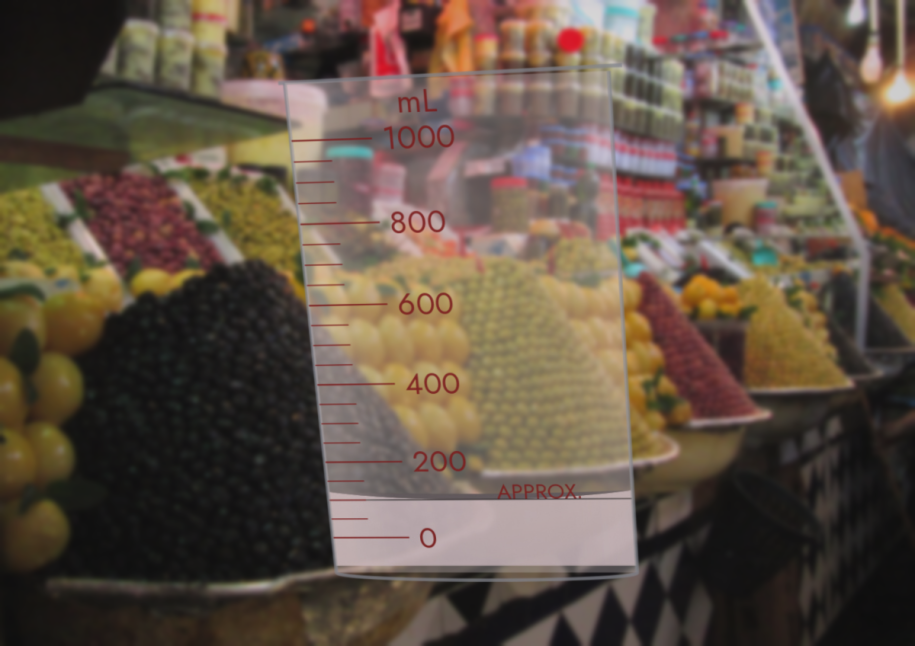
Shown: **100** mL
